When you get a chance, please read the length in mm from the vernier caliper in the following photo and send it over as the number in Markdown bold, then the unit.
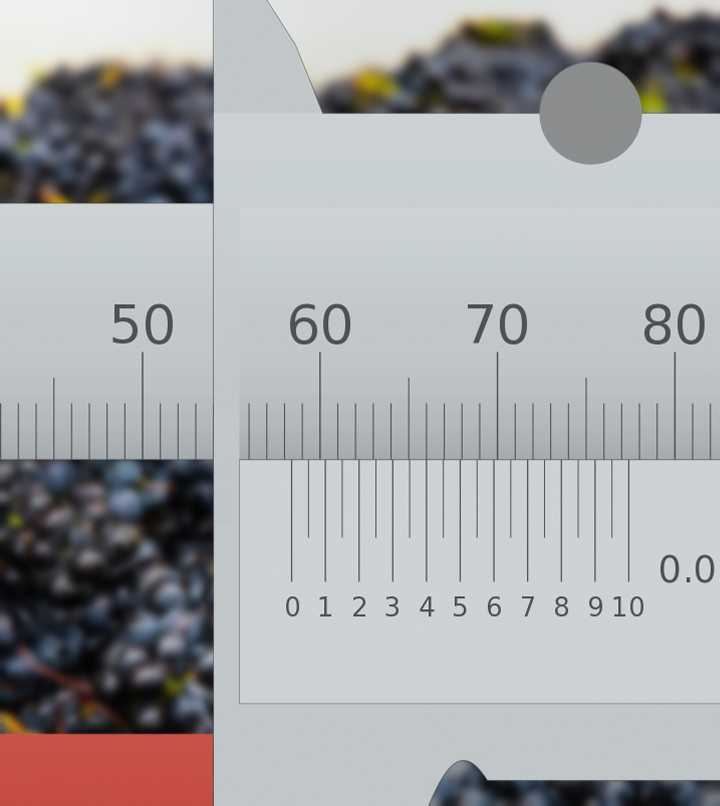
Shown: **58.4** mm
